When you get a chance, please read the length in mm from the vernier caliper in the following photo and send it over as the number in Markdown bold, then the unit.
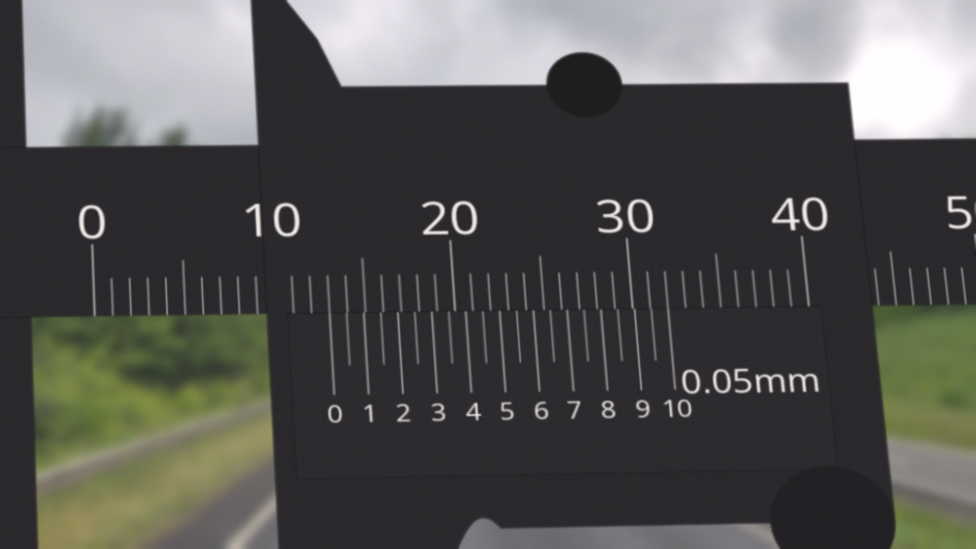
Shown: **13.0** mm
